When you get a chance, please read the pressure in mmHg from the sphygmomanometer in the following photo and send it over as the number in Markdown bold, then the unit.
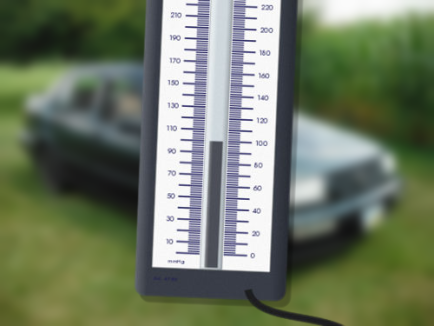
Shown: **100** mmHg
